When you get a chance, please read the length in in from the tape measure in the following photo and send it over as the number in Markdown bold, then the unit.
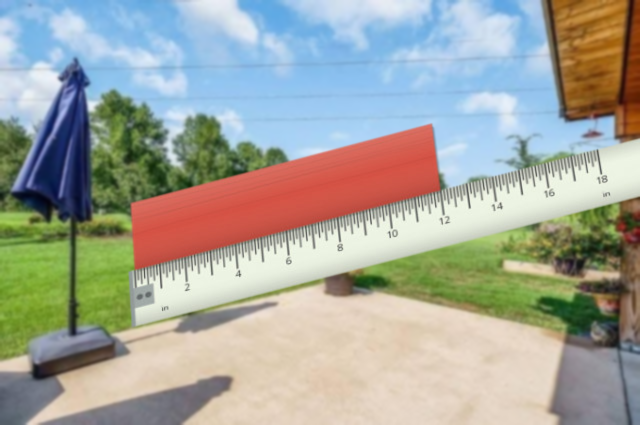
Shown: **12** in
